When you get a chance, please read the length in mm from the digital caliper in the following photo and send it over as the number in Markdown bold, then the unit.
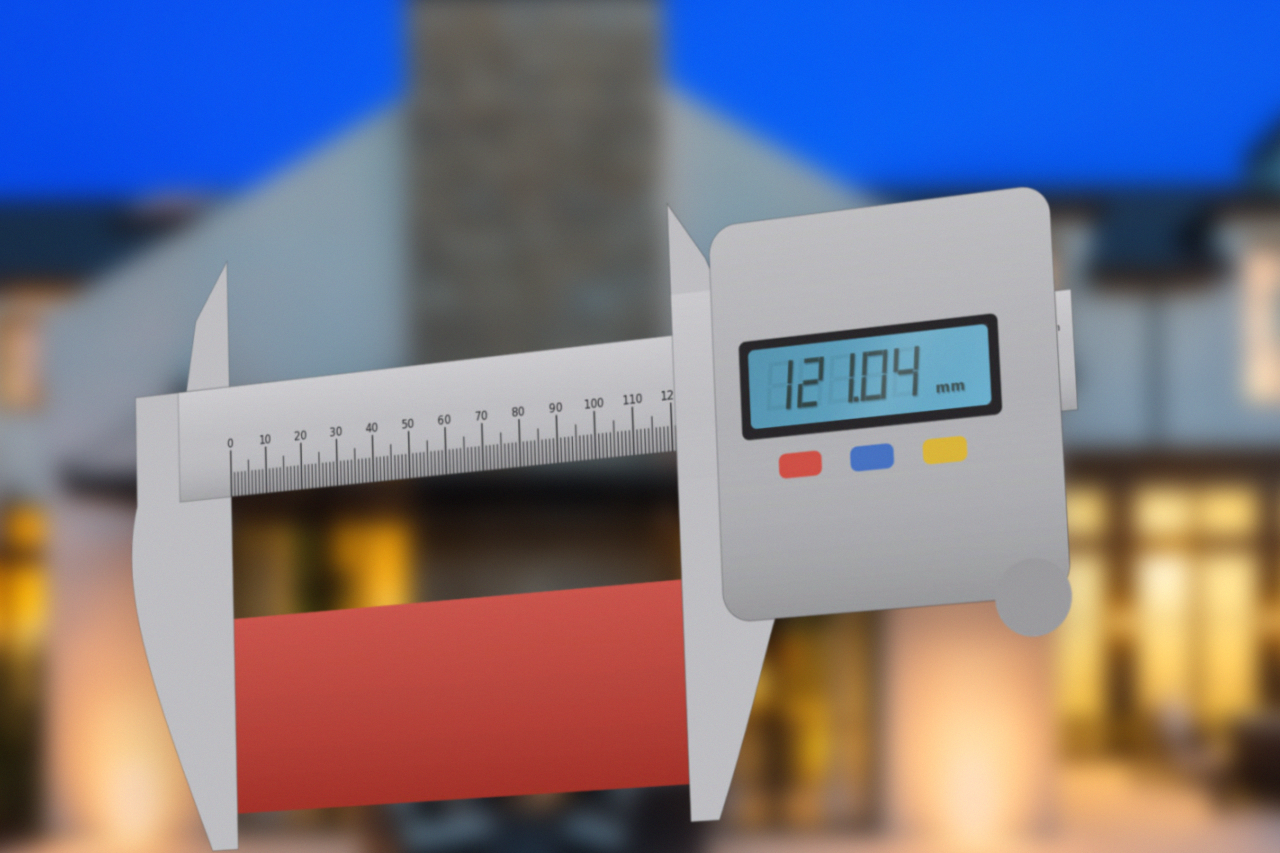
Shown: **121.04** mm
